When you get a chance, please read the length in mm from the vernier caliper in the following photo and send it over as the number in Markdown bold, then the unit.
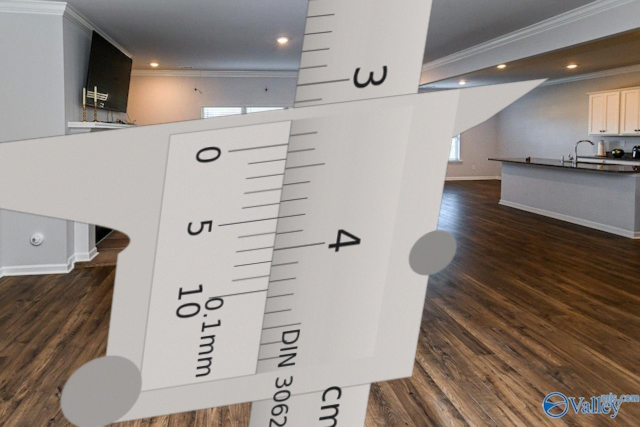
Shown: **33.5** mm
